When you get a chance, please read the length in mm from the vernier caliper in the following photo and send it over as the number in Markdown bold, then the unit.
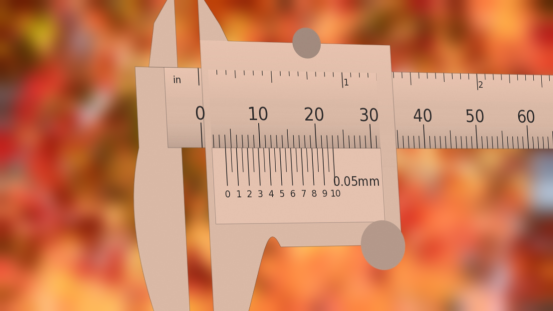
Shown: **4.0** mm
